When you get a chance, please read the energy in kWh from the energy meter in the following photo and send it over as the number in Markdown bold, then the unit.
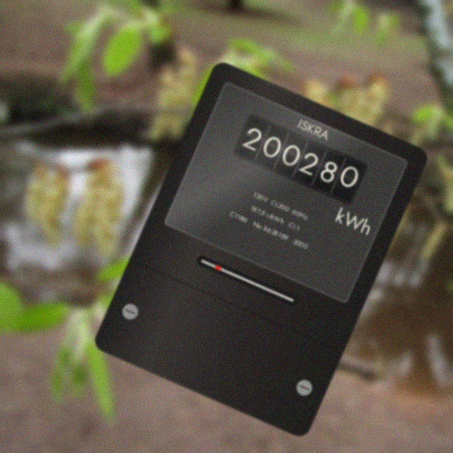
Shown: **200280** kWh
